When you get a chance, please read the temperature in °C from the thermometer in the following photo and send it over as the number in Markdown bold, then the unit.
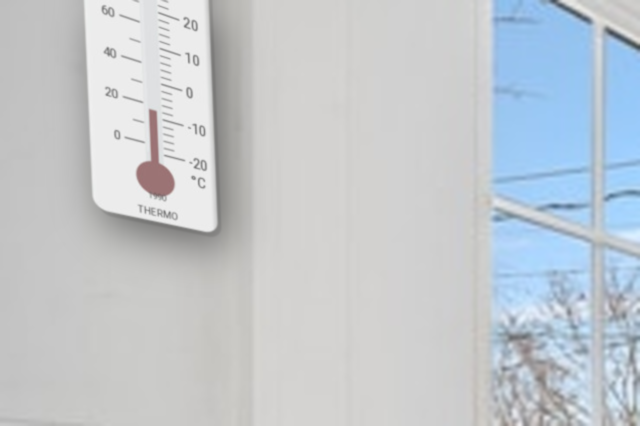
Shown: **-8** °C
